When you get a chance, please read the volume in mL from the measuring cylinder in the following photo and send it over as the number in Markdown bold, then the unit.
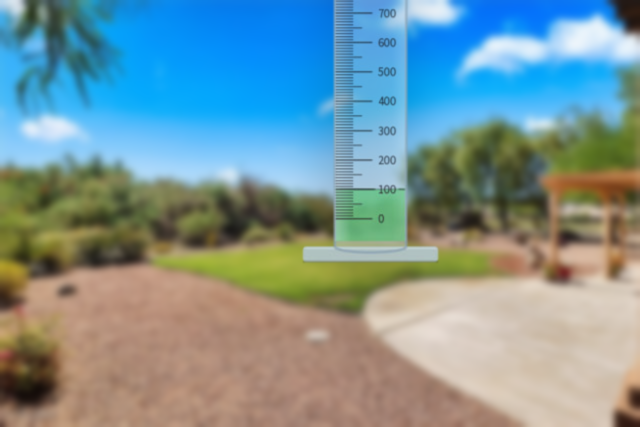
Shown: **100** mL
